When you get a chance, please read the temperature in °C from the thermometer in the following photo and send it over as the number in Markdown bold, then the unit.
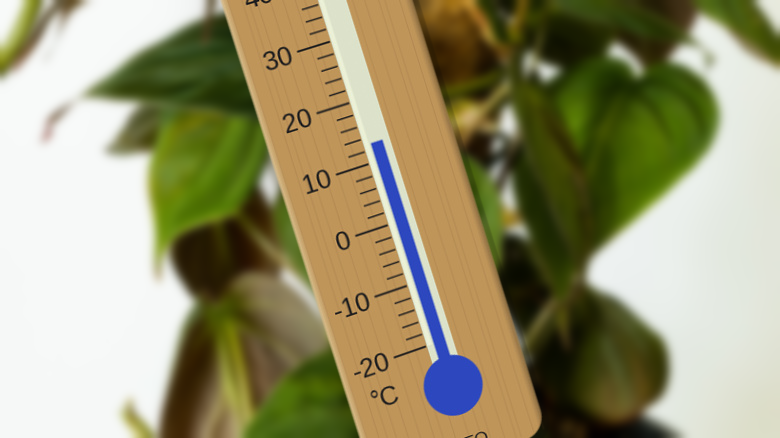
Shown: **13** °C
